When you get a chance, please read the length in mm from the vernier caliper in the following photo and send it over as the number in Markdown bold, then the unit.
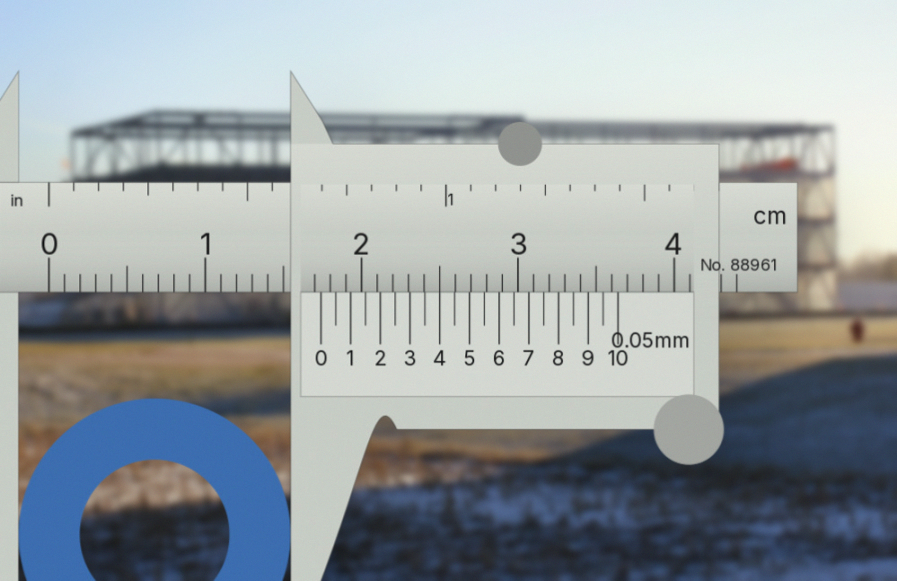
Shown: **17.4** mm
